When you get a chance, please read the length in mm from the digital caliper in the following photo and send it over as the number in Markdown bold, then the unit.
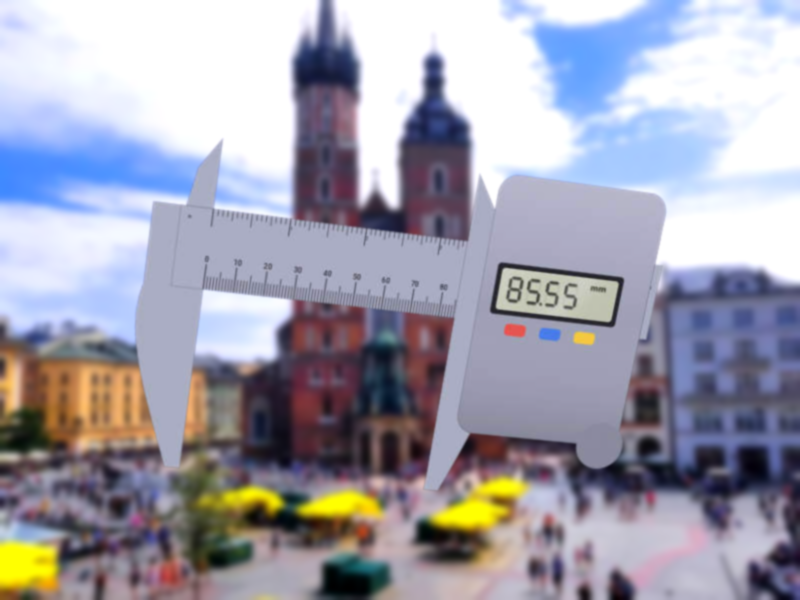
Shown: **85.55** mm
